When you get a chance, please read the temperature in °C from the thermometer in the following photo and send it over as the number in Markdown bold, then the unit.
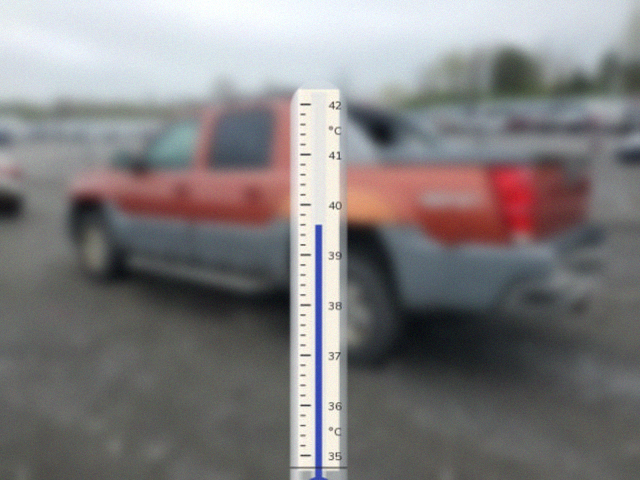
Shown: **39.6** °C
